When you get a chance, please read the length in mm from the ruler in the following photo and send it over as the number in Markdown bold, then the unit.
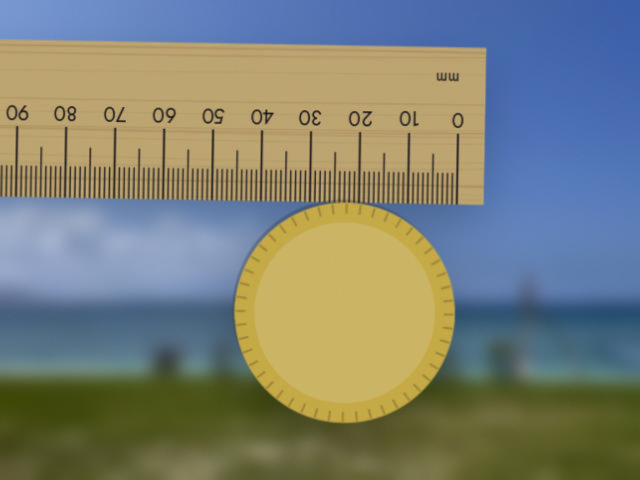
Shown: **45** mm
